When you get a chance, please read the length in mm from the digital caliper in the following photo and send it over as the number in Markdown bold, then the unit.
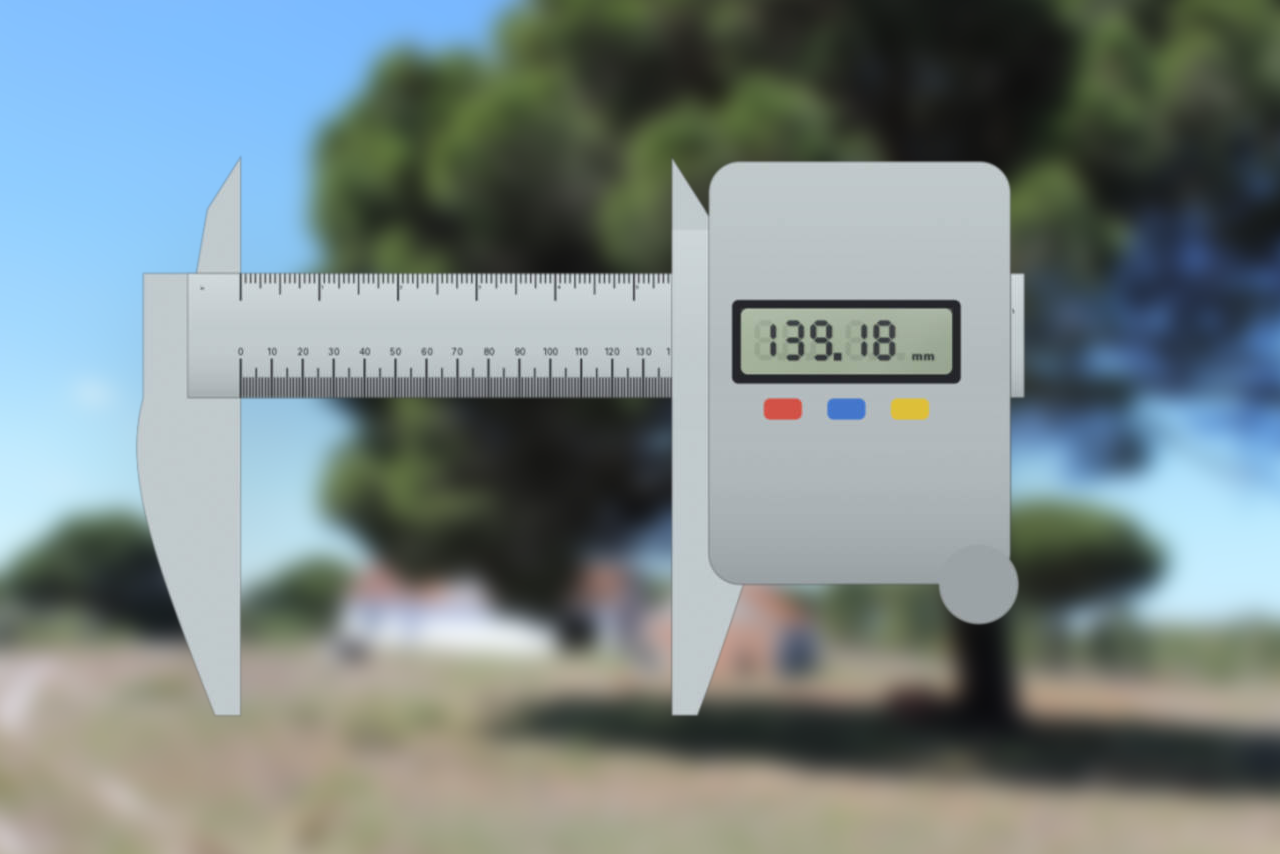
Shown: **139.18** mm
